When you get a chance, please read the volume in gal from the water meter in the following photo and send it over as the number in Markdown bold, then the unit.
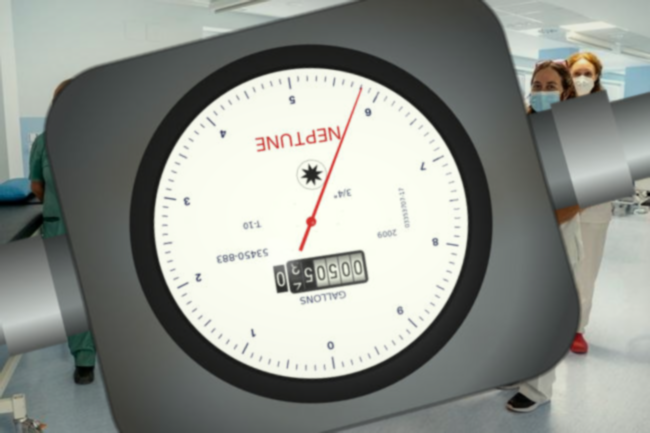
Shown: **50525.8** gal
